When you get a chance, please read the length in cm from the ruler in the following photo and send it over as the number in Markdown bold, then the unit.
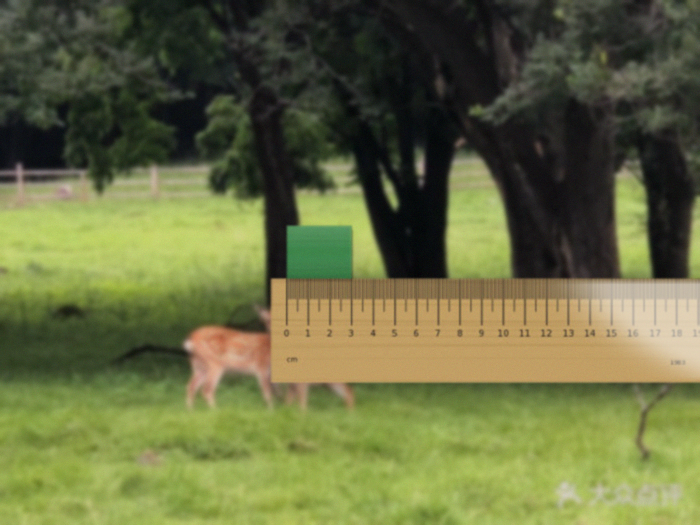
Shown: **3** cm
